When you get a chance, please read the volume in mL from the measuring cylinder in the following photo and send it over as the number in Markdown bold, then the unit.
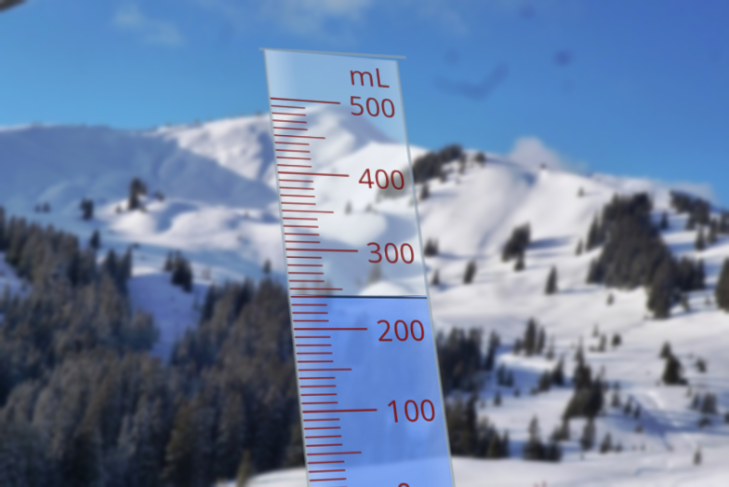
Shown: **240** mL
